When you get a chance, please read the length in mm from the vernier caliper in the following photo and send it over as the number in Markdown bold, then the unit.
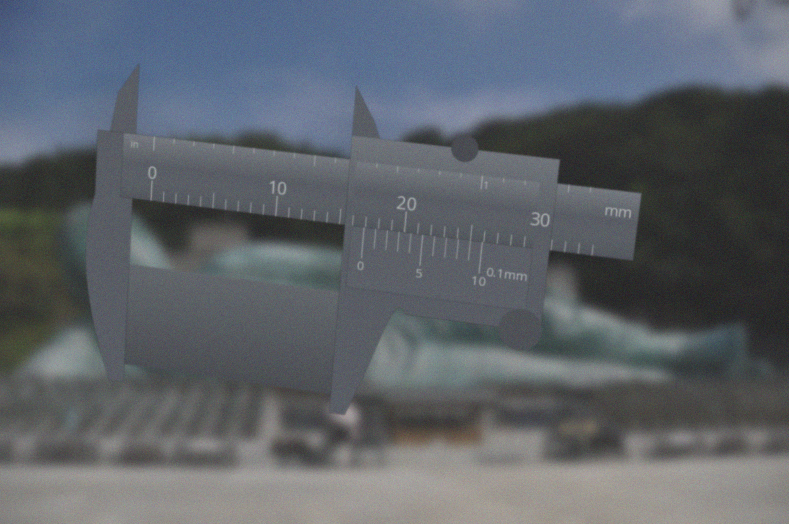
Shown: **16.9** mm
